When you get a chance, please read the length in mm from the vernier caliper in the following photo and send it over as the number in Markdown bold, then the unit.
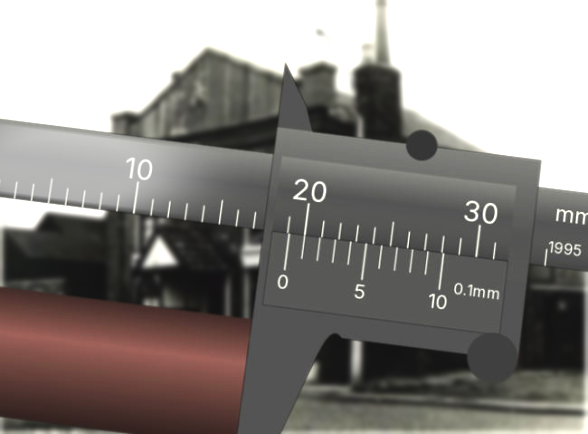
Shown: **19.1** mm
